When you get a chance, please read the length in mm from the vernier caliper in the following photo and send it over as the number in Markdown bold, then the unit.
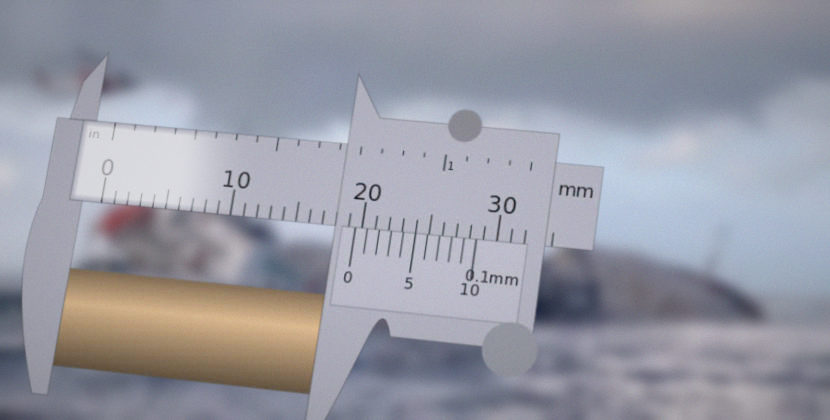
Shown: **19.5** mm
